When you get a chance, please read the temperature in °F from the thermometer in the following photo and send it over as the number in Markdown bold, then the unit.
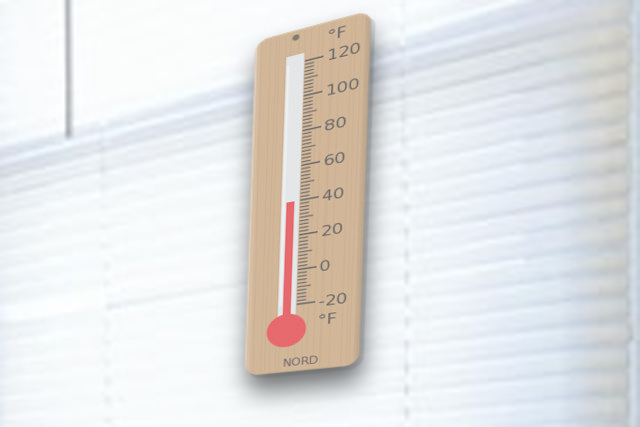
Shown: **40** °F
